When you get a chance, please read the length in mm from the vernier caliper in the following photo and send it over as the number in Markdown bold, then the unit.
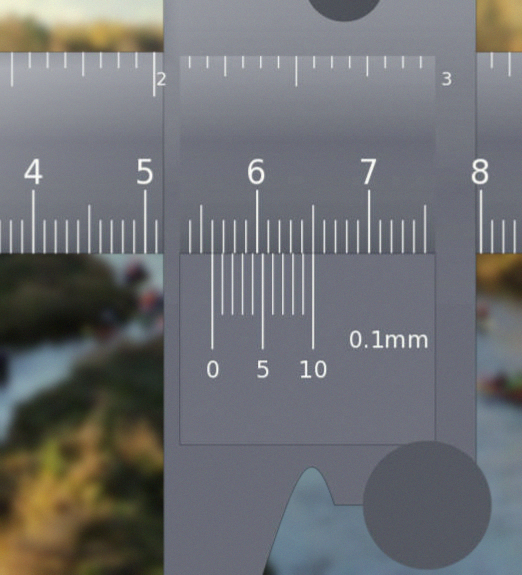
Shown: **56.0** mm
